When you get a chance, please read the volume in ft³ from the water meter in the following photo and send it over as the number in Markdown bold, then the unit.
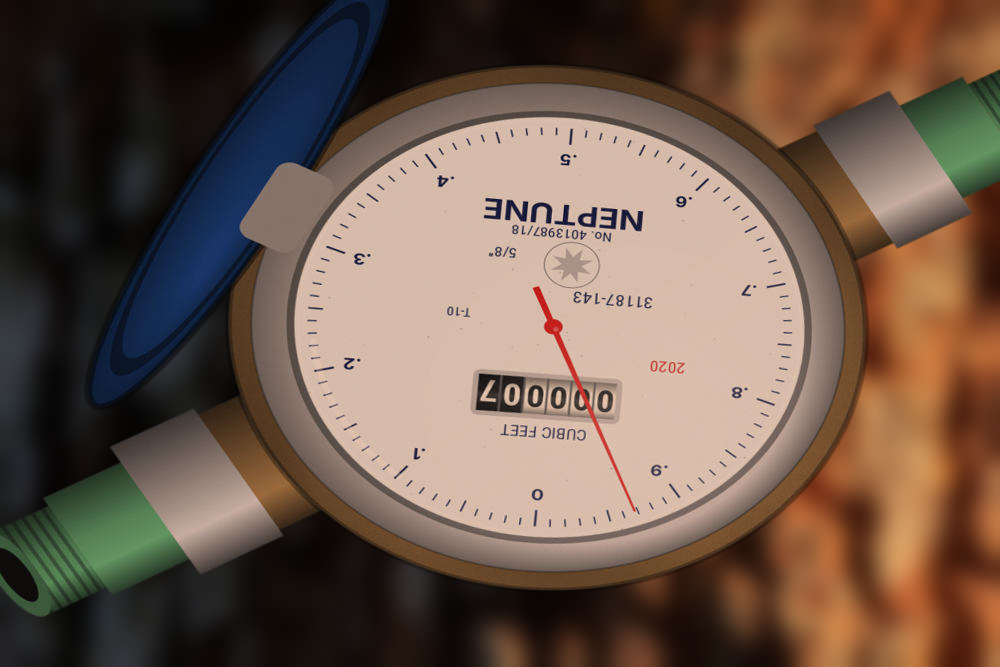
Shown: **6.93** ft³
